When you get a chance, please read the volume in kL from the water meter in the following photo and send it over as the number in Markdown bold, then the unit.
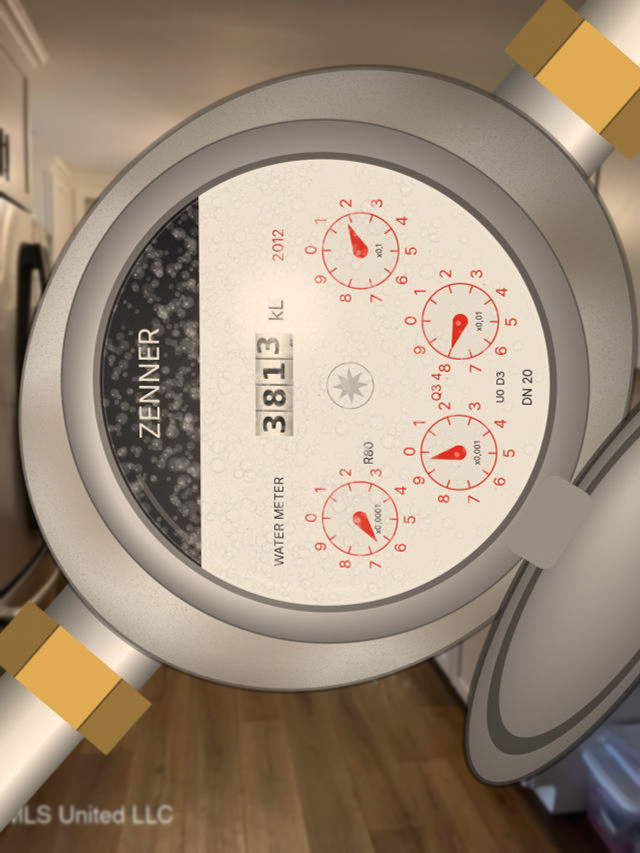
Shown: **3813.1796** kL
